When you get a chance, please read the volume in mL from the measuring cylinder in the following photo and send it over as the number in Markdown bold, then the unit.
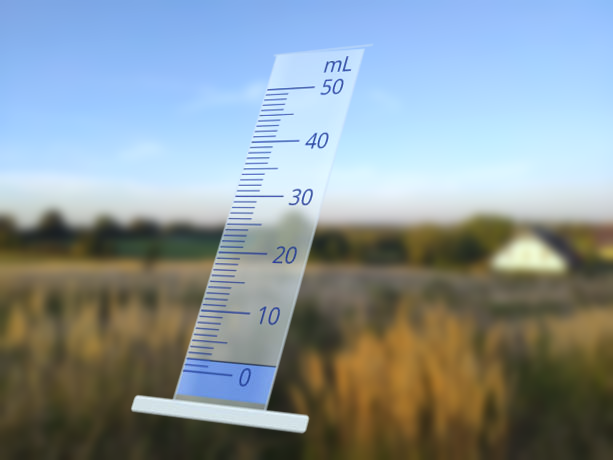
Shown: **2** mL
